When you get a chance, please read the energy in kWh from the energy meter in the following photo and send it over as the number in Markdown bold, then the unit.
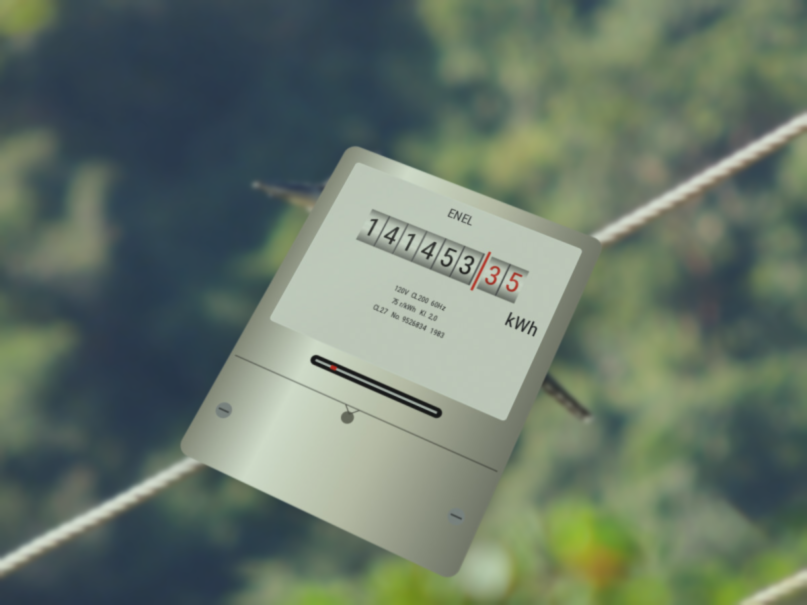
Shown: **141453.35** kWh
